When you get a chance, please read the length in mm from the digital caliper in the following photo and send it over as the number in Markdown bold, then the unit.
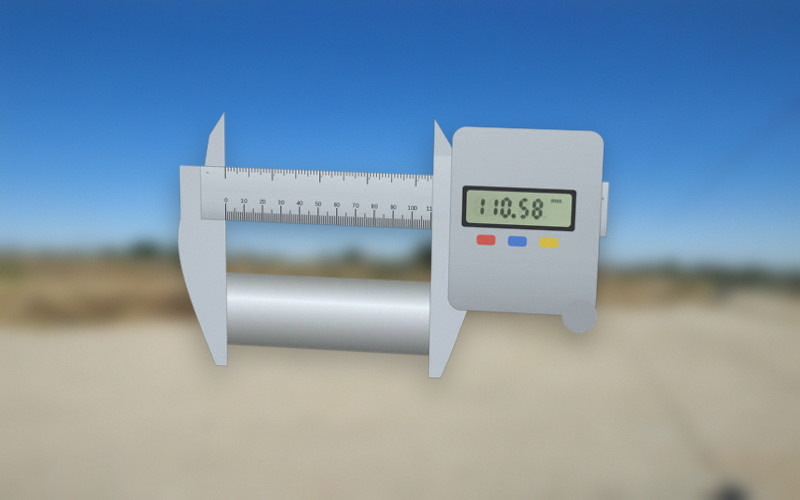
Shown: **110.58** mm
